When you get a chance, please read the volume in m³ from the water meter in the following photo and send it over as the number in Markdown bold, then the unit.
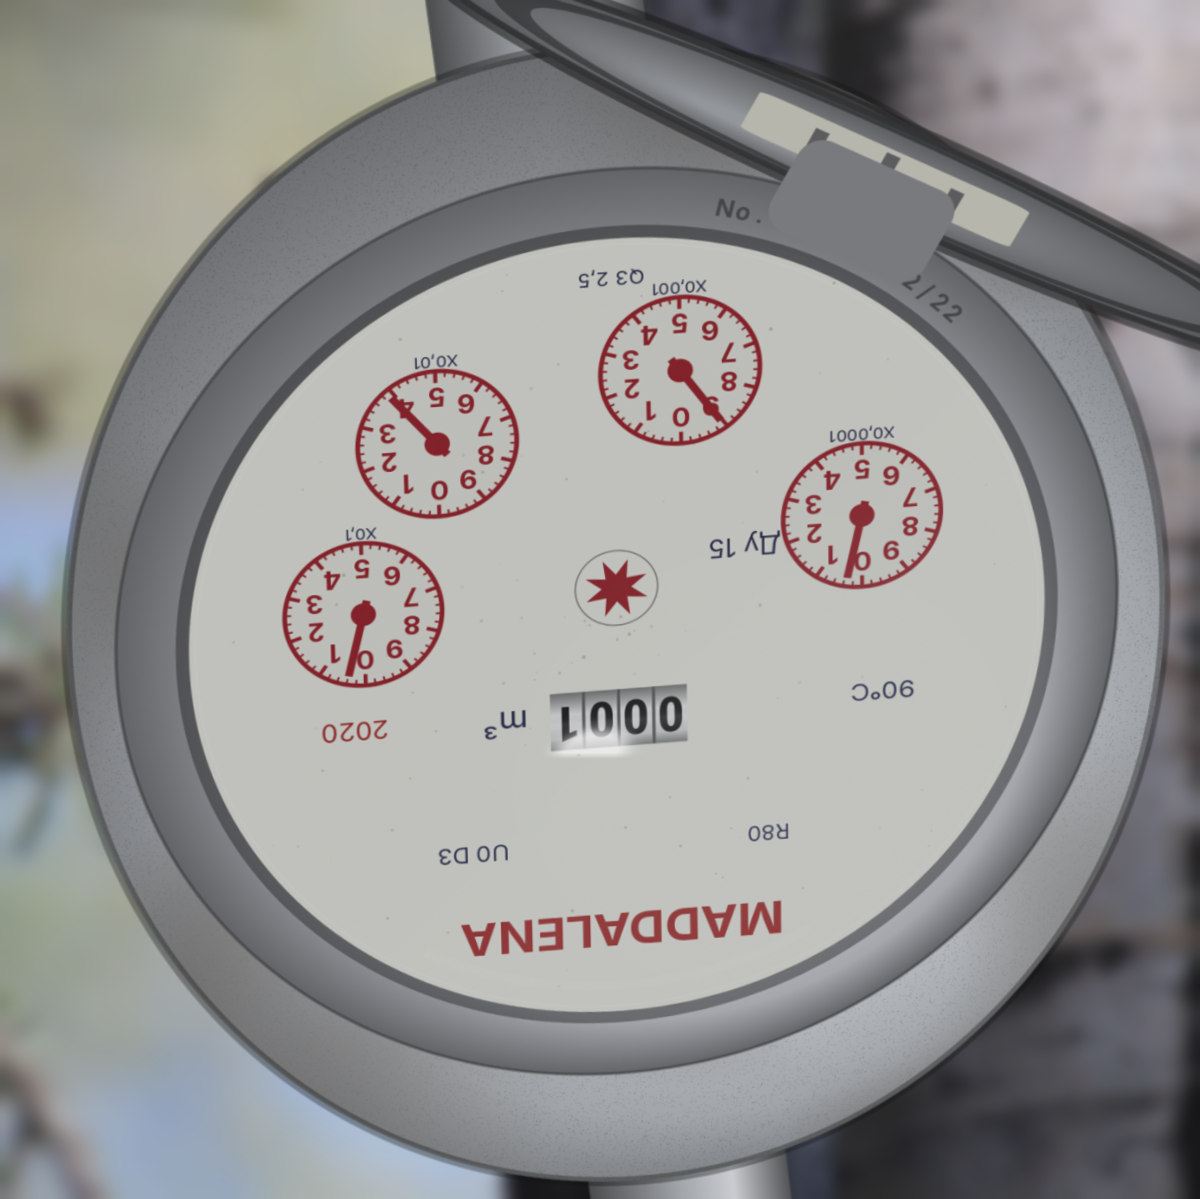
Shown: **1.0390** m³
